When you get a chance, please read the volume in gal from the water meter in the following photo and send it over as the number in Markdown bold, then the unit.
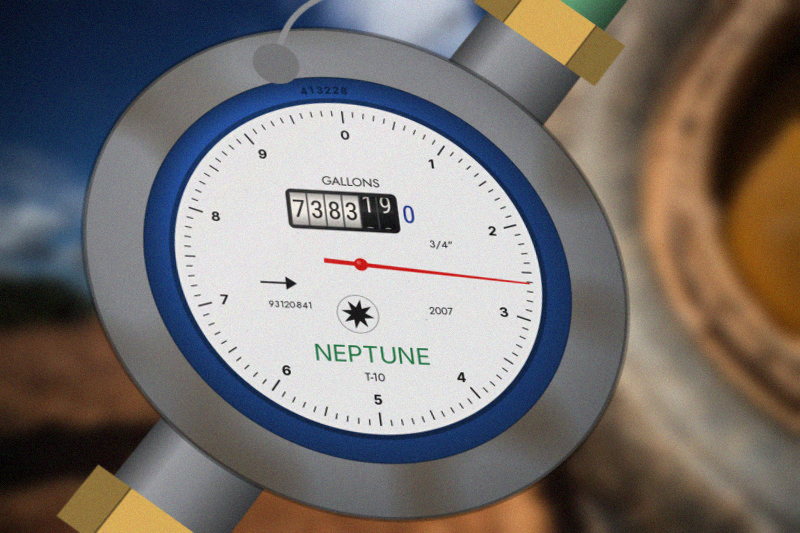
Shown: **7383192.6** gal
